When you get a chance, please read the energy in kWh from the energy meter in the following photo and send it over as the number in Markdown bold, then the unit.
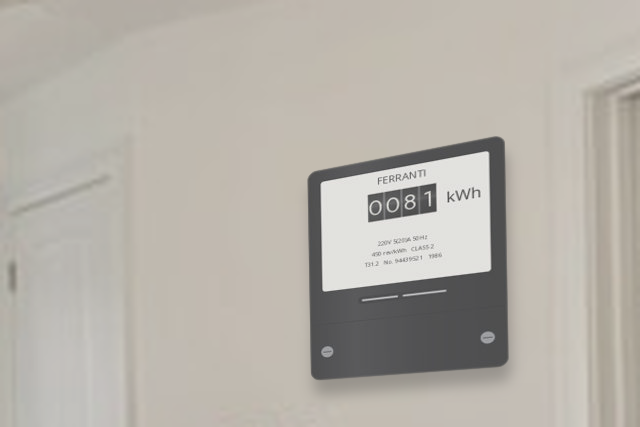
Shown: **81** kWh
